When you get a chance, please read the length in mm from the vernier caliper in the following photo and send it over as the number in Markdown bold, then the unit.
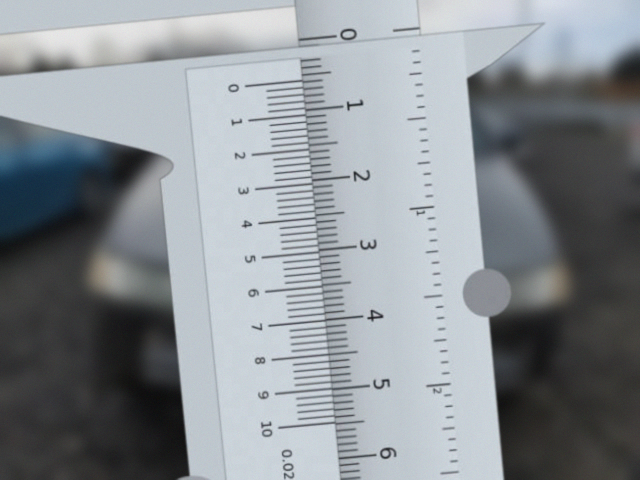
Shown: **5.8** mm
